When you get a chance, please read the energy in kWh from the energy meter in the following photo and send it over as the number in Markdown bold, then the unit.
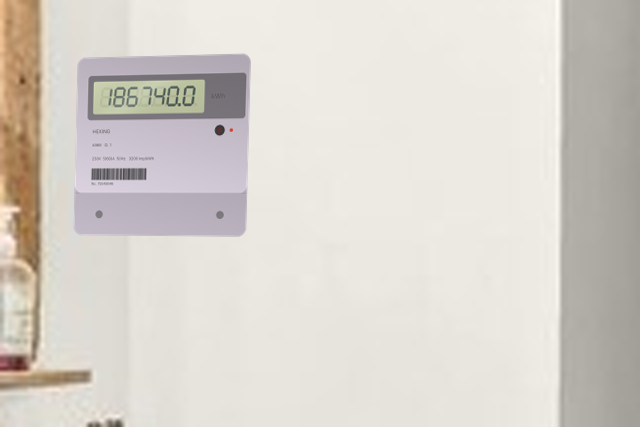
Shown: **186740.0** kWh
